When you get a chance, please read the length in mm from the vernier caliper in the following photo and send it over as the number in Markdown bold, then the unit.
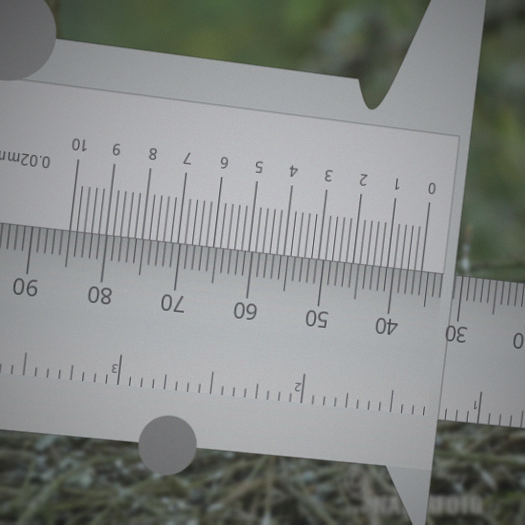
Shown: **36.0** mm
